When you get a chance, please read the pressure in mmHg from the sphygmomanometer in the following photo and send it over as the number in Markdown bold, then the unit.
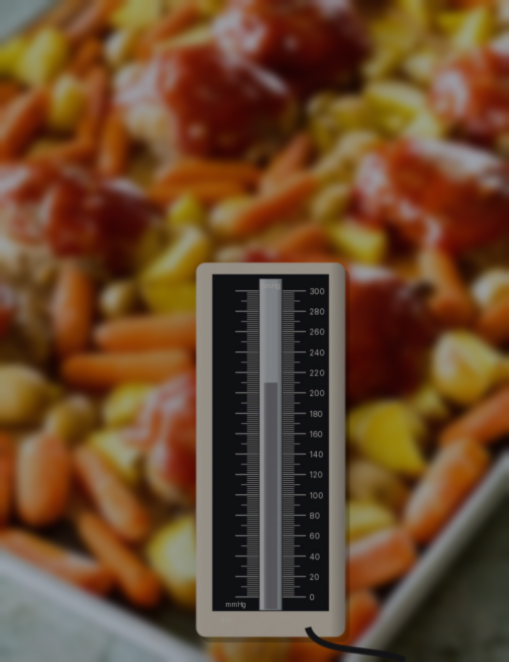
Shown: **210** mmHg
